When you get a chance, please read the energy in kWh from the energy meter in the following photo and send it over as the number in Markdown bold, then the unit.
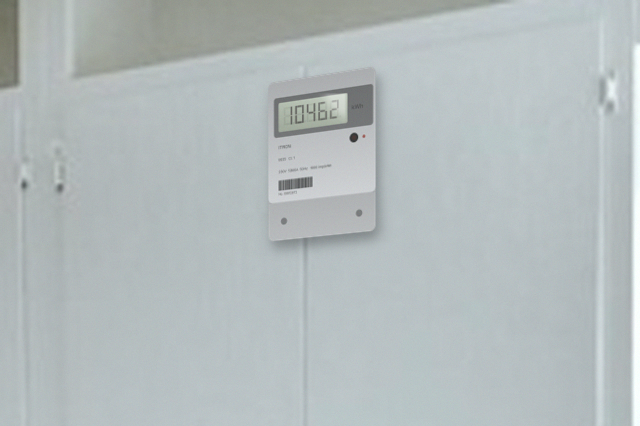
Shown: **10462** kWh
